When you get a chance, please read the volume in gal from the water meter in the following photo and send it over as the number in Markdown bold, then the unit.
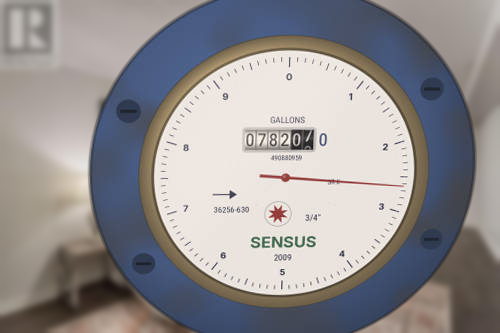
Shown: **782072.6** gal
